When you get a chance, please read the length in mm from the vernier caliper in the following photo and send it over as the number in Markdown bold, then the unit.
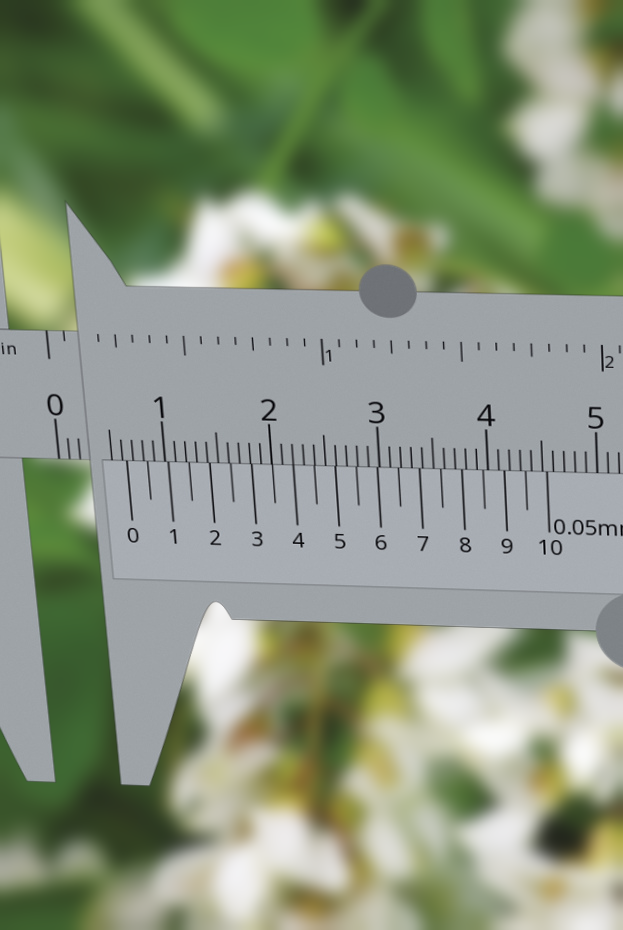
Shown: **6.4** mm
